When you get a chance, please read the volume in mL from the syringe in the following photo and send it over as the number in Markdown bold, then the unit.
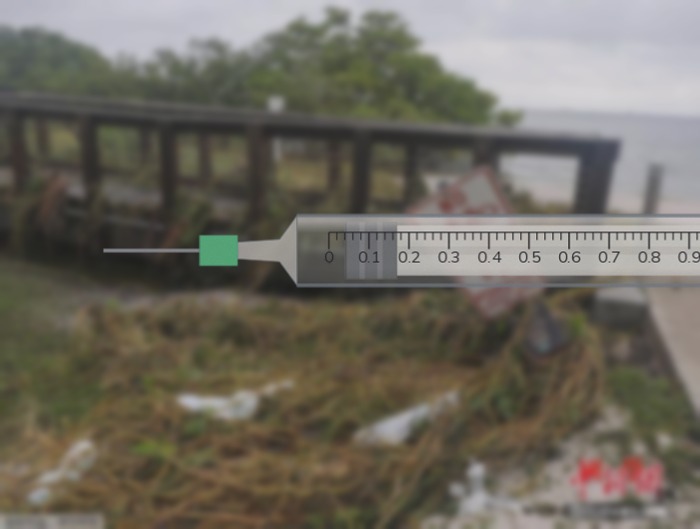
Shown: **0.04** mL
